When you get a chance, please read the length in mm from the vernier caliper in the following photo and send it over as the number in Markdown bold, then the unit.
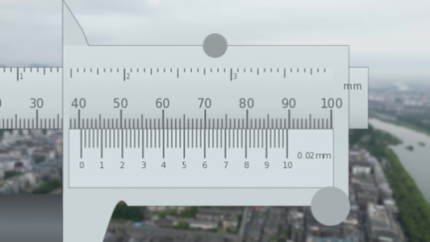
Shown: **40.5** mm
